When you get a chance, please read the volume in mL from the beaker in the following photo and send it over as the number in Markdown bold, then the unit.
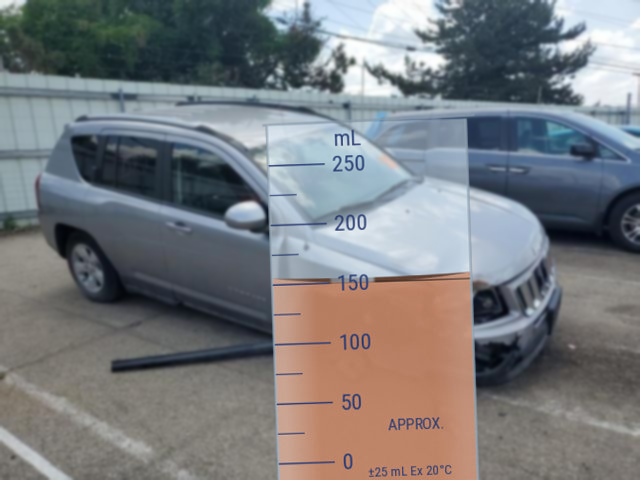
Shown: **150** mL
